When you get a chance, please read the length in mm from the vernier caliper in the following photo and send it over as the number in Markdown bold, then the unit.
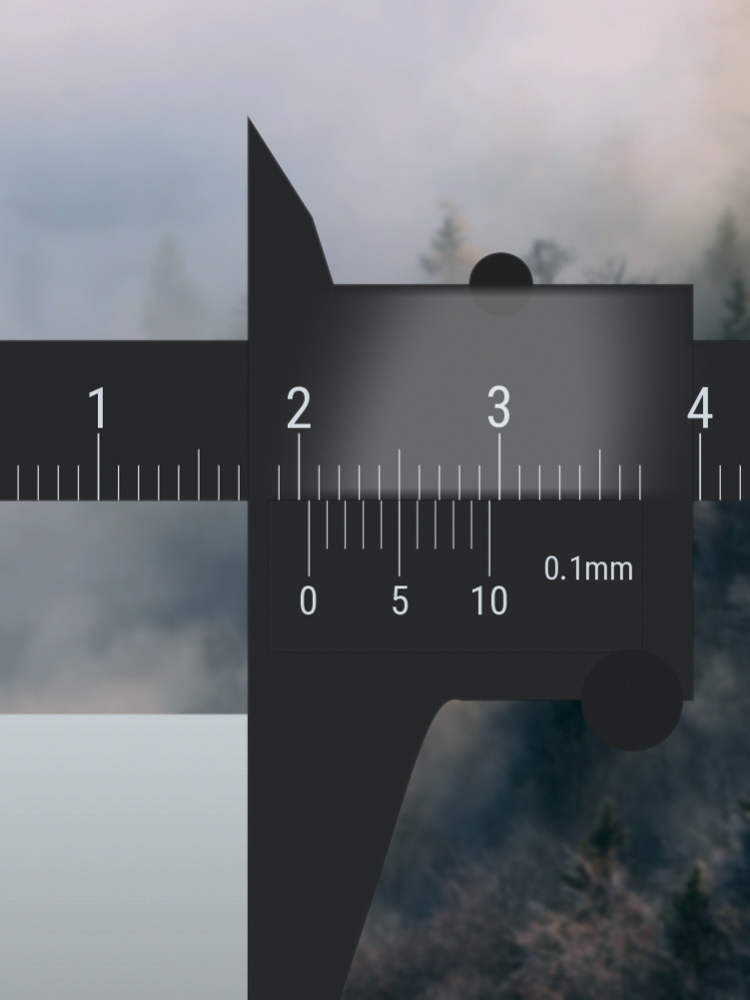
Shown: **20.5** mm
